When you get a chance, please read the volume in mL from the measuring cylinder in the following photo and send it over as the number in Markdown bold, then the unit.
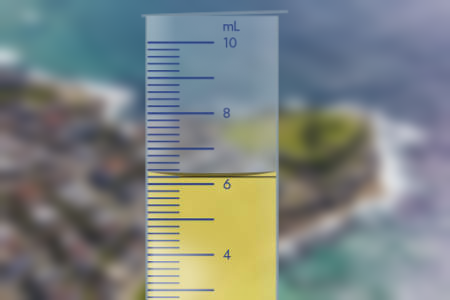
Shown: **6.2** mL
